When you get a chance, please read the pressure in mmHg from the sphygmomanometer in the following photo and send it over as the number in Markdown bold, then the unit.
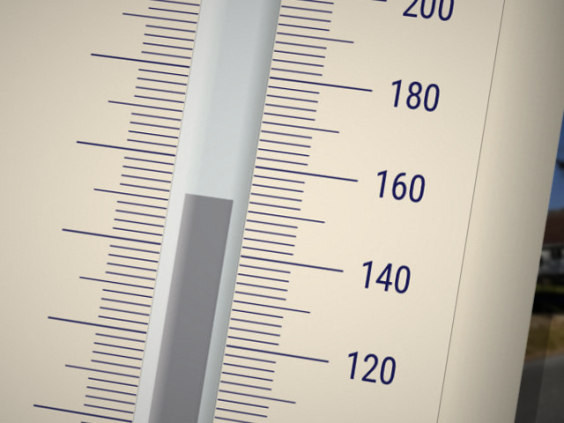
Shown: **152** mmHg
